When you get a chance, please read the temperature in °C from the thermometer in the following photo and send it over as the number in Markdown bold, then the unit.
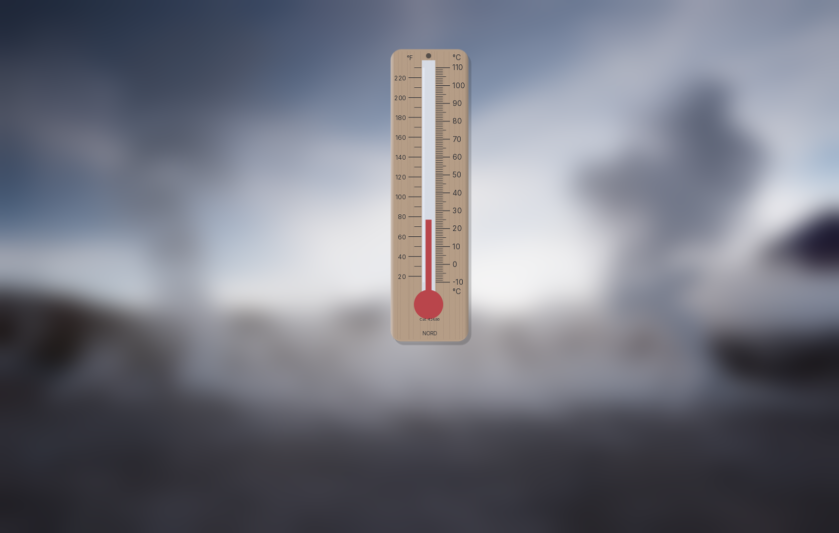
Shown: **25** °C
